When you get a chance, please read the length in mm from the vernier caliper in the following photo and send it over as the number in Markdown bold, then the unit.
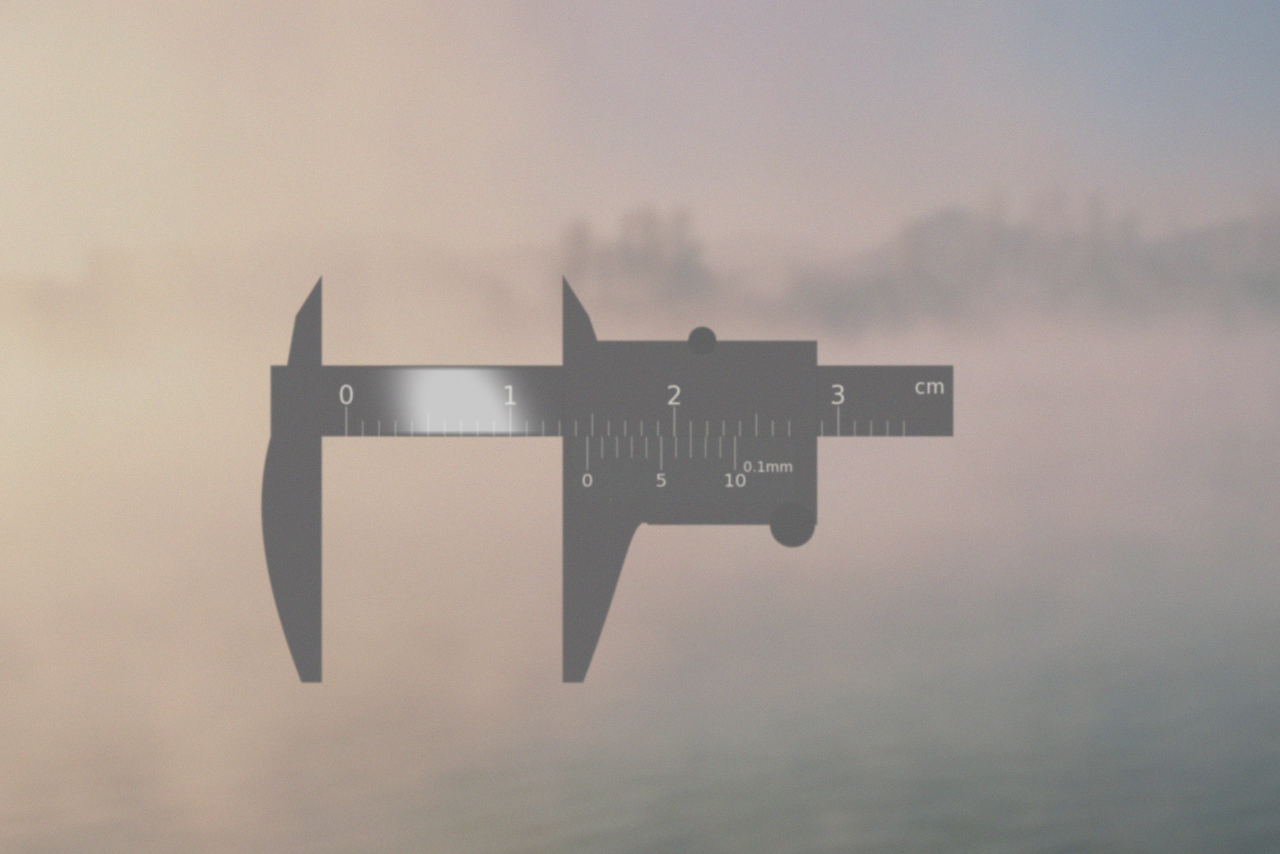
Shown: **14.7** mm
